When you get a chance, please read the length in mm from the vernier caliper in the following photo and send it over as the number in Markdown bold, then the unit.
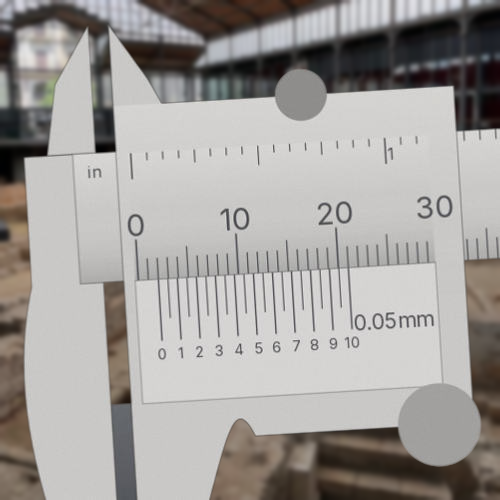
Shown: **2.0** mm
